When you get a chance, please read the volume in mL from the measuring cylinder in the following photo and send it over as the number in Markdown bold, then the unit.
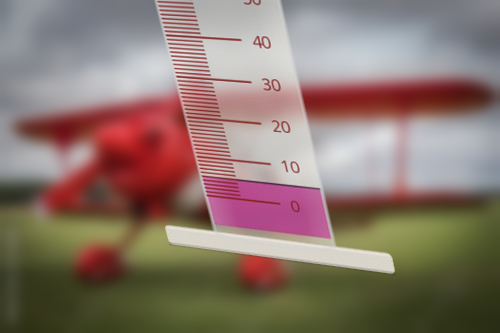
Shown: **5** mL
